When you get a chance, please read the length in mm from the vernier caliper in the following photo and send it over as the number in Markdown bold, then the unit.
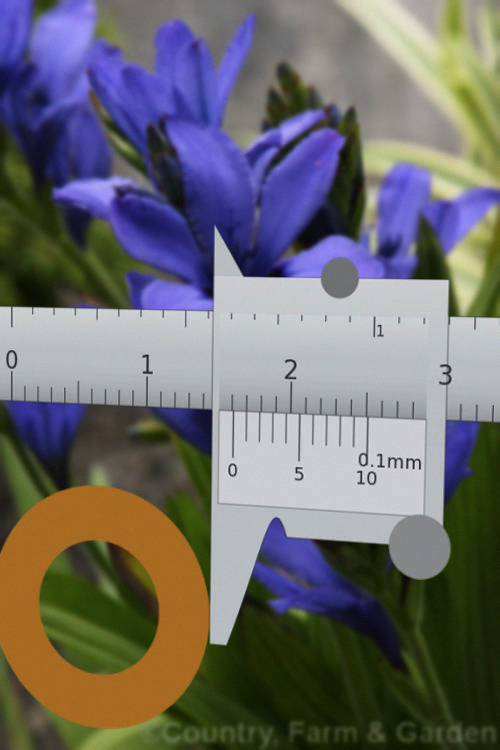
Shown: **16.1** mm
